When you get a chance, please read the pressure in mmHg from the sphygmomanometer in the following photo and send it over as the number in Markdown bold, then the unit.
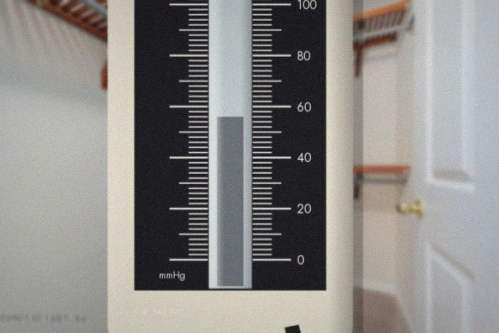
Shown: **56** mmHg
